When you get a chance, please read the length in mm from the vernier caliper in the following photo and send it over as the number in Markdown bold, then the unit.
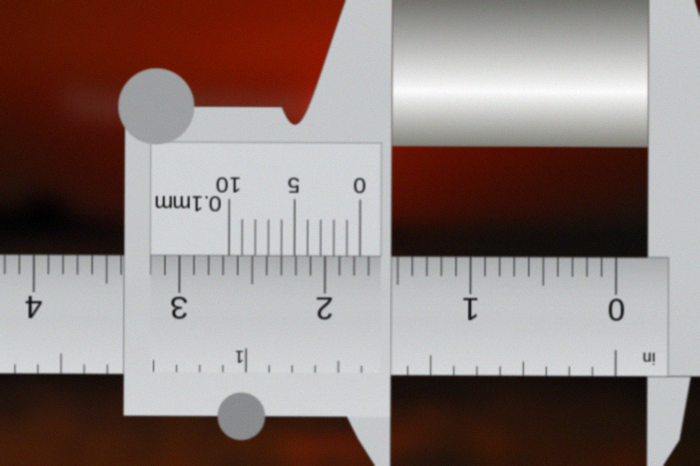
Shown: **17.6** mm
